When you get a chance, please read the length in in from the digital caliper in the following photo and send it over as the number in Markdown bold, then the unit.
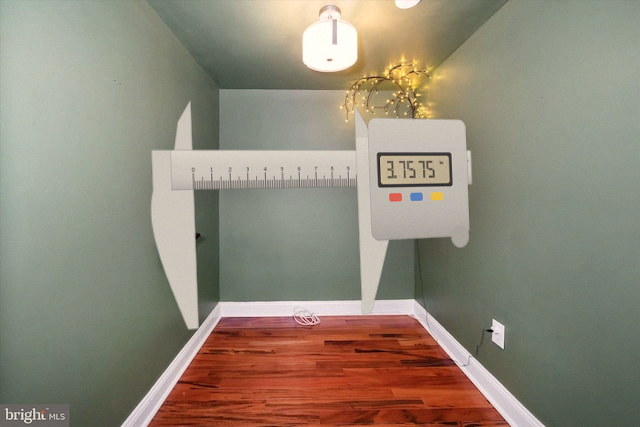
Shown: **3.7575** in
